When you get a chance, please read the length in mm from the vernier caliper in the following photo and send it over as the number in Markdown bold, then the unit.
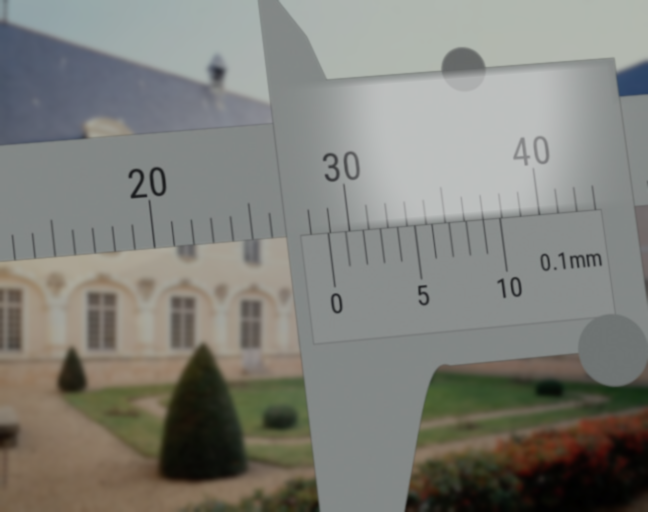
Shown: **28.9** mm
